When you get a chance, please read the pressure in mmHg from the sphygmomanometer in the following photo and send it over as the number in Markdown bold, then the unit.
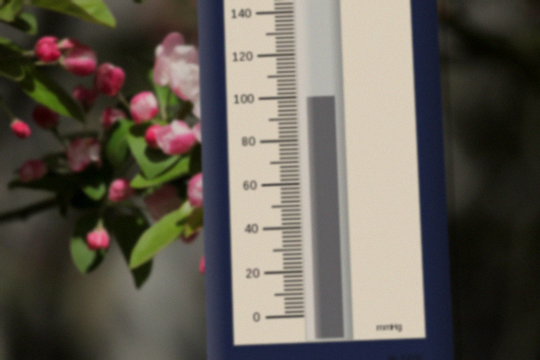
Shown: **100** mmHg
